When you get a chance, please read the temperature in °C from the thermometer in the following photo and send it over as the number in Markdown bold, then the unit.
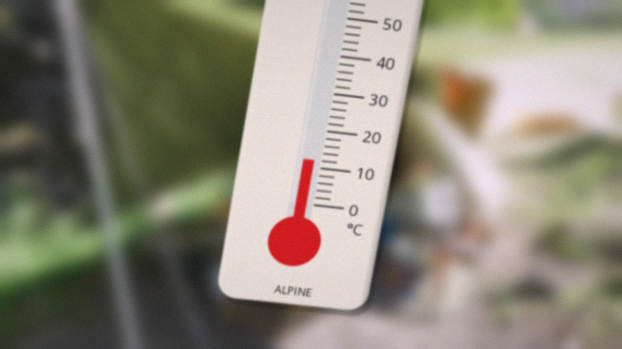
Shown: **12** °C
